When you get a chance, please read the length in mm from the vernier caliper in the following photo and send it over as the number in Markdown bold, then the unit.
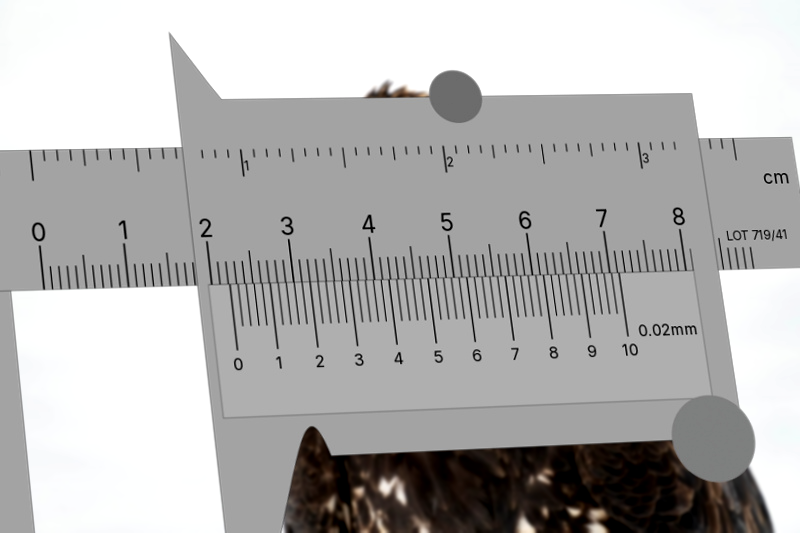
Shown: **22.2** mm
